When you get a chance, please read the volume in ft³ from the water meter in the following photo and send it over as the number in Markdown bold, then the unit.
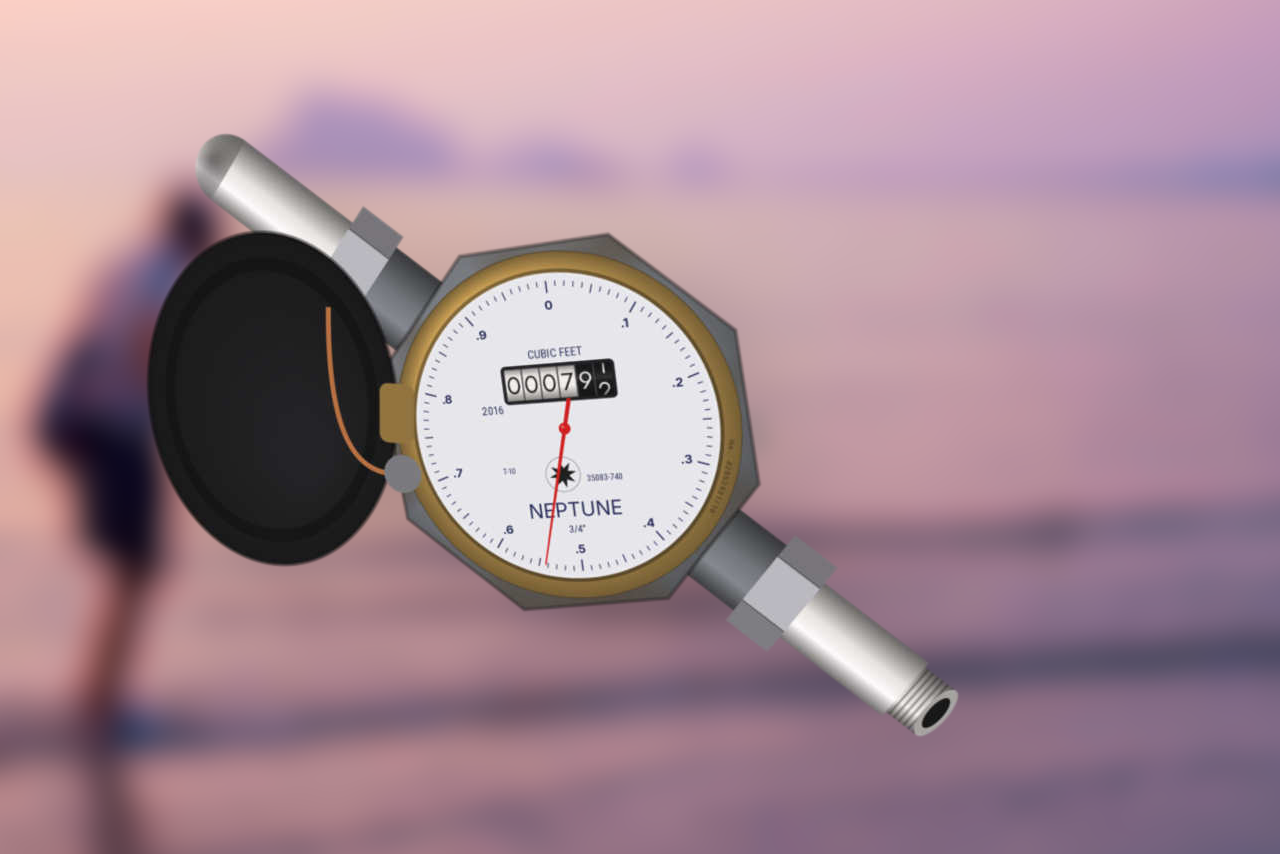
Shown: **791.54** ft³
